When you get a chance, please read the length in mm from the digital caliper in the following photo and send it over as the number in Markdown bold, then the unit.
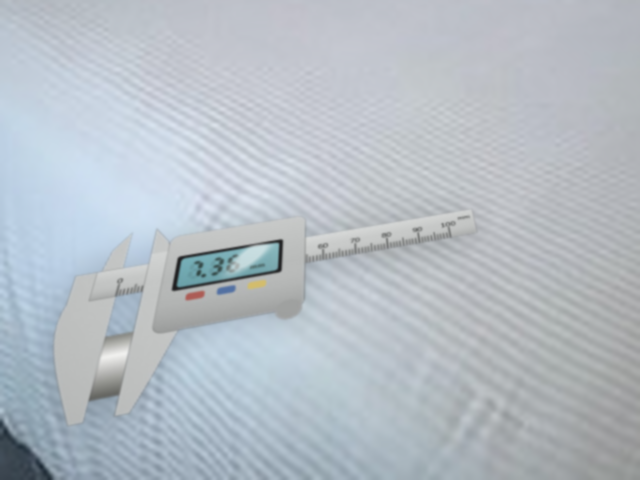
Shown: **7.36** mm
